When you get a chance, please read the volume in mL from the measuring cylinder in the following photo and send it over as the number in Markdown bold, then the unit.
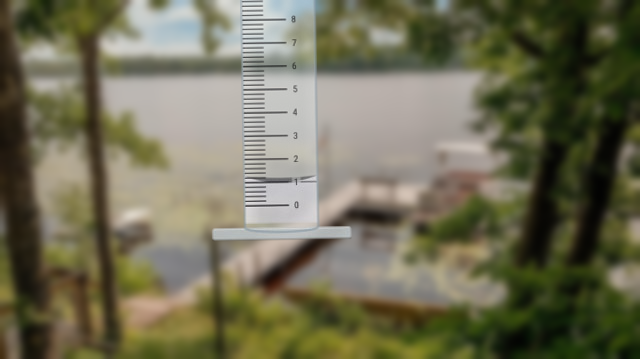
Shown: **1** mL
